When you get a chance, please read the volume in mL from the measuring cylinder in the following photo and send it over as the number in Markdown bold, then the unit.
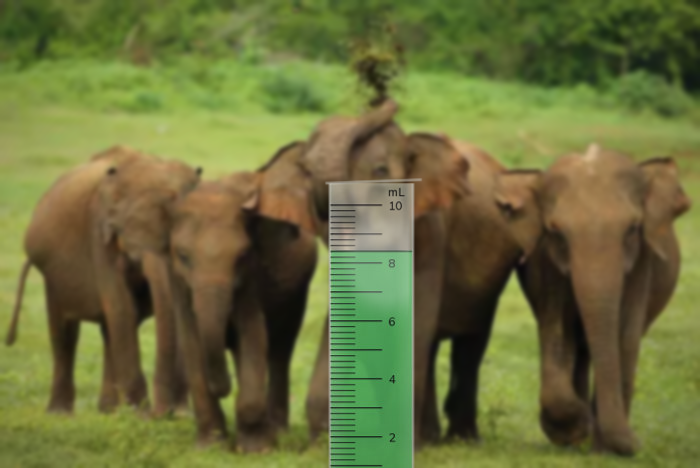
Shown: **8.4** mL
